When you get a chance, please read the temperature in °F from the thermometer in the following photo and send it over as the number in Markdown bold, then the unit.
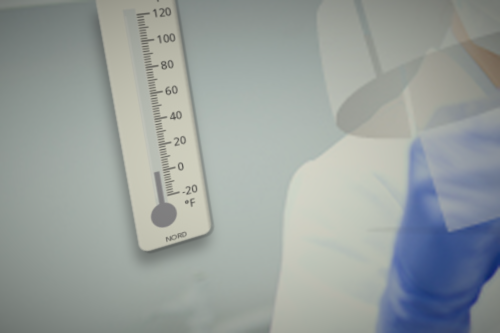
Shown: **0** °F
